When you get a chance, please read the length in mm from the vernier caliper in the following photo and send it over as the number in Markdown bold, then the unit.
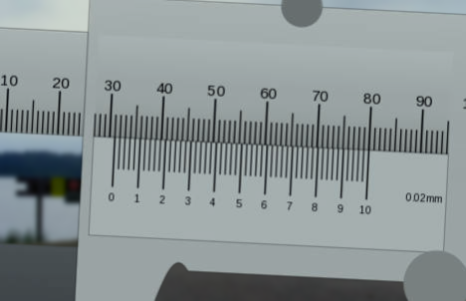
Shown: **31.0** mm
